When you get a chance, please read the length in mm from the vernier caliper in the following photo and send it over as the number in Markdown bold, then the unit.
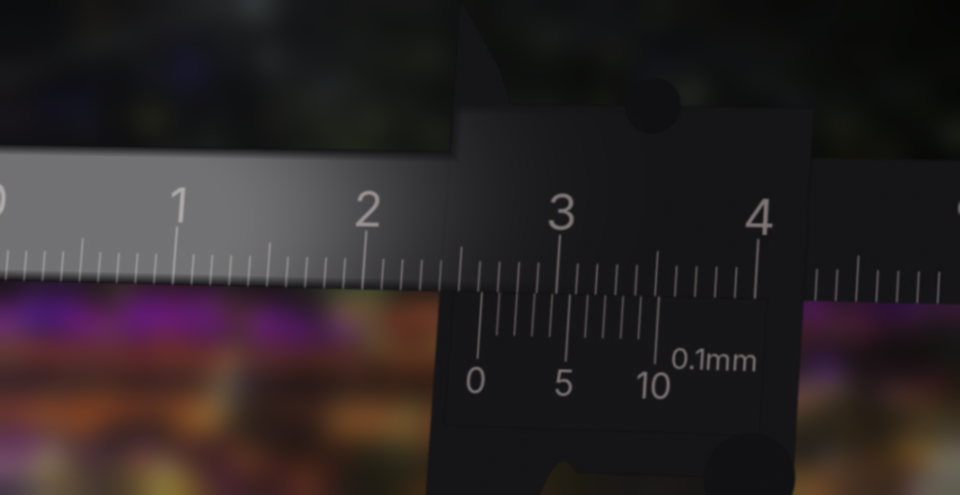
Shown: **26.2** mm
